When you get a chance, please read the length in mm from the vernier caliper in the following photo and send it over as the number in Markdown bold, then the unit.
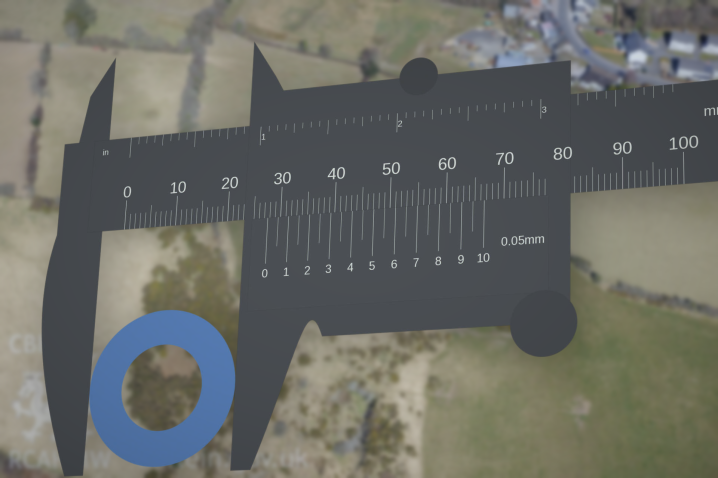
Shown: **27.6** mm
